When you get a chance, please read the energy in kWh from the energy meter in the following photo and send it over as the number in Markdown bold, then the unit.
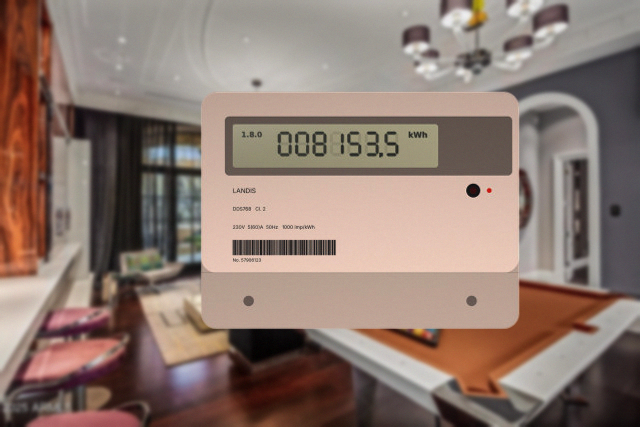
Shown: **8153.5** kWh
